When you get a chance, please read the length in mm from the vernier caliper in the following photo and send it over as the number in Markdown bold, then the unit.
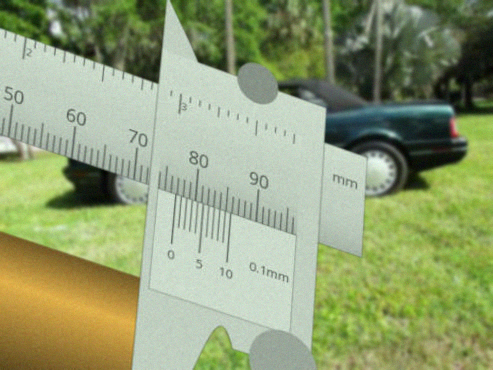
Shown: **76.8** mm
